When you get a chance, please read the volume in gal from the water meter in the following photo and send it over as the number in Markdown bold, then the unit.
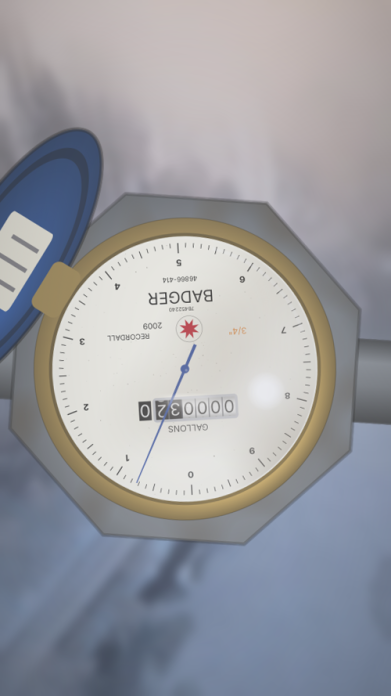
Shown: **320.7** gal
